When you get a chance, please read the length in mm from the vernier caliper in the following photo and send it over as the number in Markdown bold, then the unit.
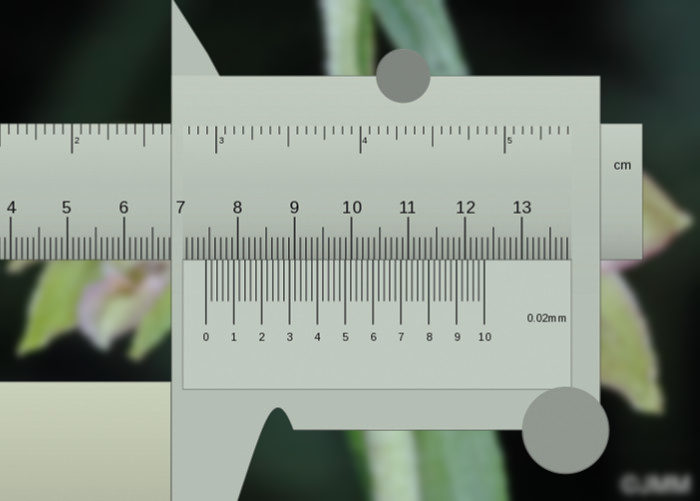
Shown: **74.4** mm
